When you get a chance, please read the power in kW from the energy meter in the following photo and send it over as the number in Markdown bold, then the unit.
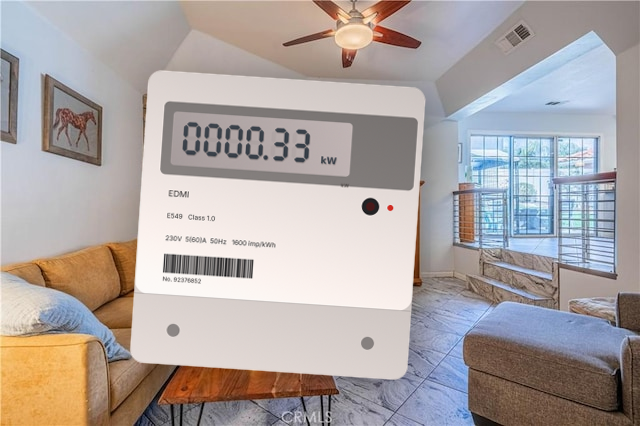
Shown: **0.33** kW
